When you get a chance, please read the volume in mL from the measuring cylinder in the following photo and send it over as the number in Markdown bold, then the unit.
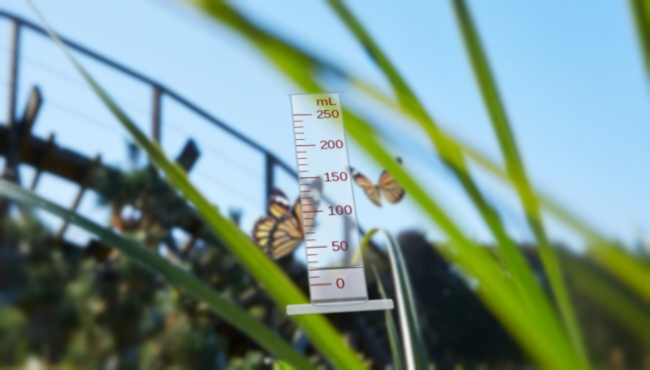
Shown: **20** mL
